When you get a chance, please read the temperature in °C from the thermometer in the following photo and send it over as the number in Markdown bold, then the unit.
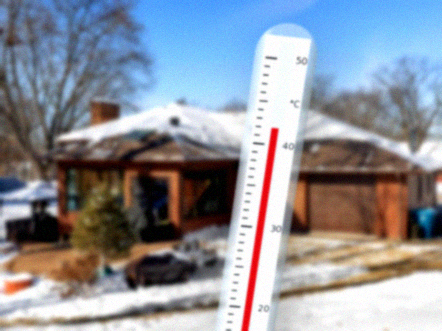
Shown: **42** °C
